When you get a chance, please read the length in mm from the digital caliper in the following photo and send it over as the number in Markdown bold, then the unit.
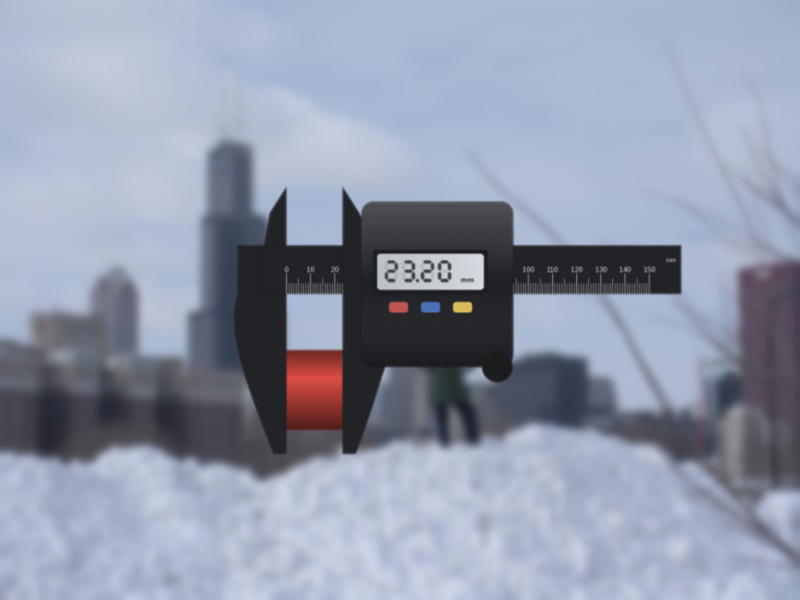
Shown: **23.20** mm
